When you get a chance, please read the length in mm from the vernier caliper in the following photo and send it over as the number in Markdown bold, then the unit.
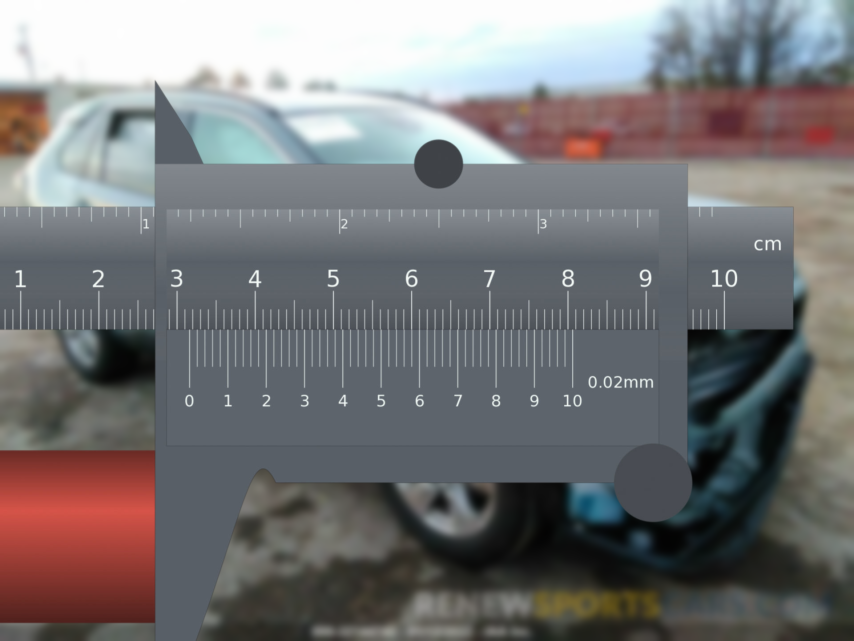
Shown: **31.6** mm
